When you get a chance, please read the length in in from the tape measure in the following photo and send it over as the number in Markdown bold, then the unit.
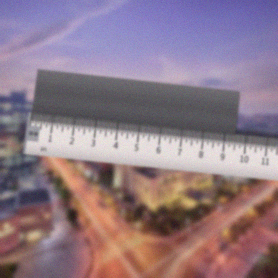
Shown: **9.5** in
